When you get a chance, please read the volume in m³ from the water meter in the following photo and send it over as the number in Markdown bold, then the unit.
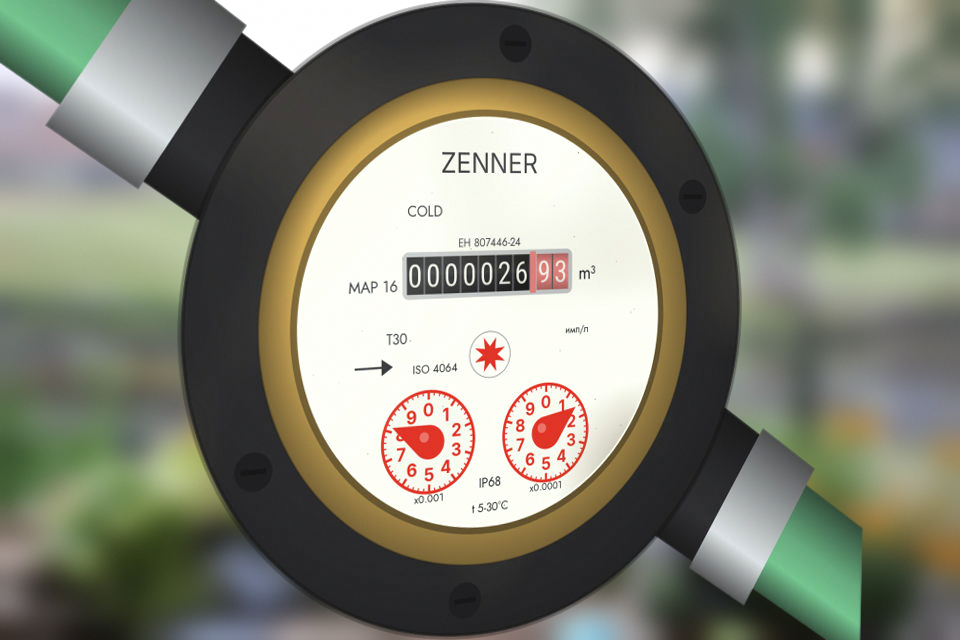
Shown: **26.9381** m³
